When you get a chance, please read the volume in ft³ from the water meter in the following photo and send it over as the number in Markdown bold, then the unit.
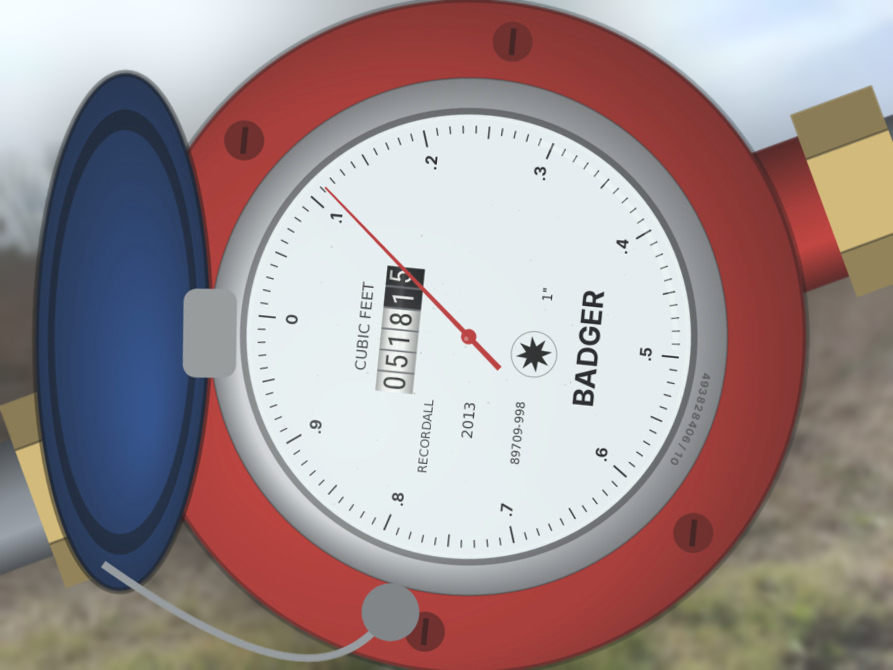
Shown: **51815.11** ft³
